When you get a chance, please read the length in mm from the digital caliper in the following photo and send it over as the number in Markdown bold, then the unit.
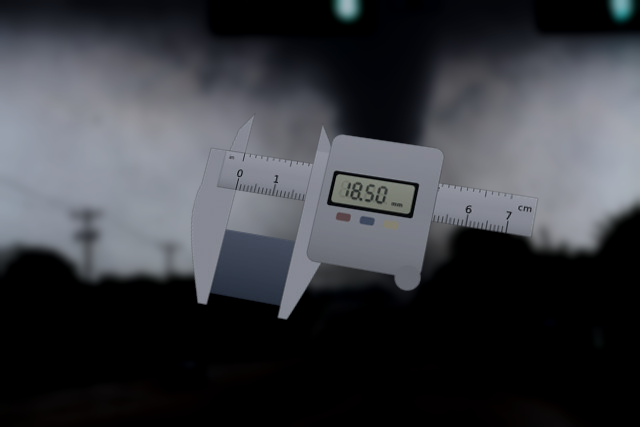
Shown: **18.50** mm
